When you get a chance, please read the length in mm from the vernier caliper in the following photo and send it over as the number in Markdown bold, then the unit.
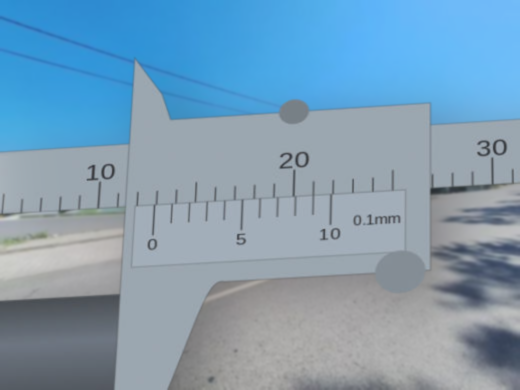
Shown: **12.9** mm
